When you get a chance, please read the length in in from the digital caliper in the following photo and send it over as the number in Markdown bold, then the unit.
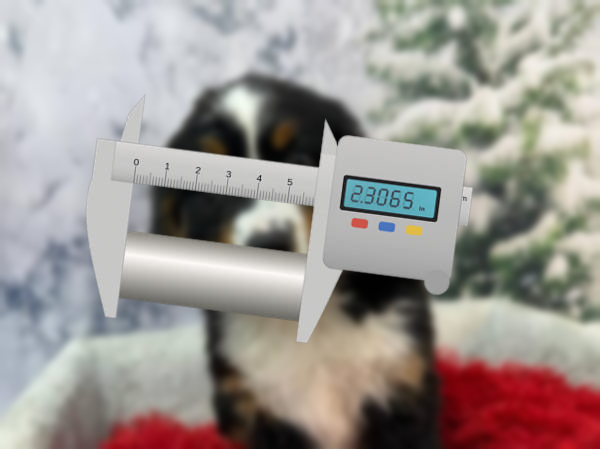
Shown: **2.3065** in
